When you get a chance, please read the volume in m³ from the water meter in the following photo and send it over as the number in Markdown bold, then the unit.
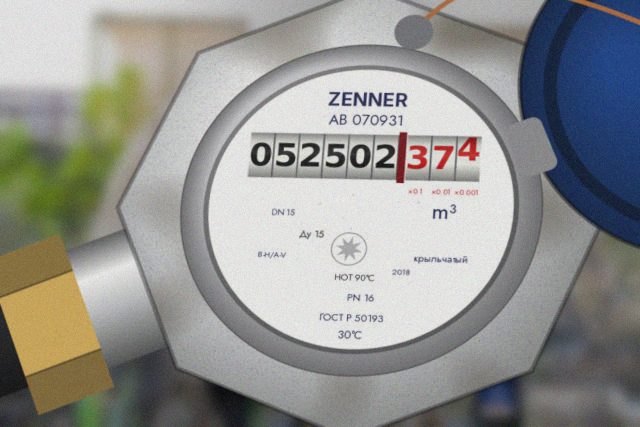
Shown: **52502.374** m³
